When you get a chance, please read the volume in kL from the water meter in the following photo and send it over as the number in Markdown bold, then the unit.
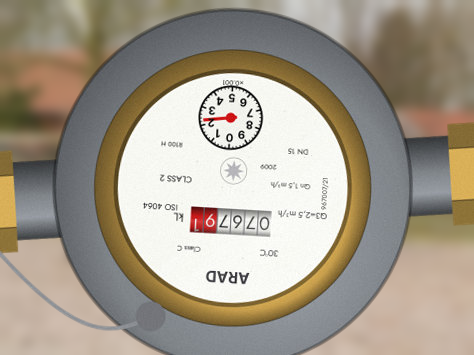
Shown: **767.912** kL
